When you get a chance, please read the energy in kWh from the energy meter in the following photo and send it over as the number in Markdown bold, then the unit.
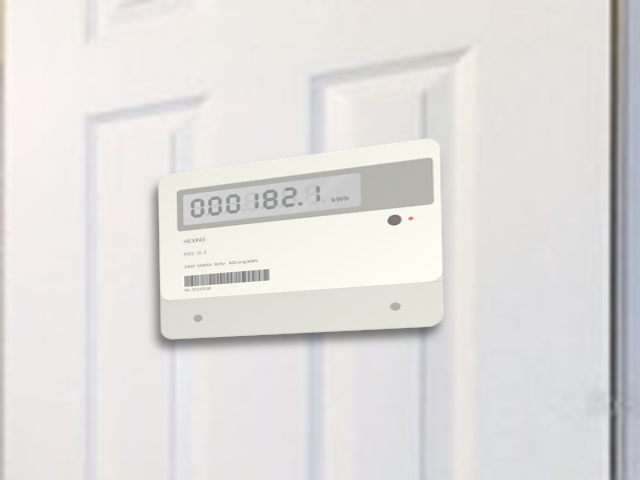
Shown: **182.1** kWh
